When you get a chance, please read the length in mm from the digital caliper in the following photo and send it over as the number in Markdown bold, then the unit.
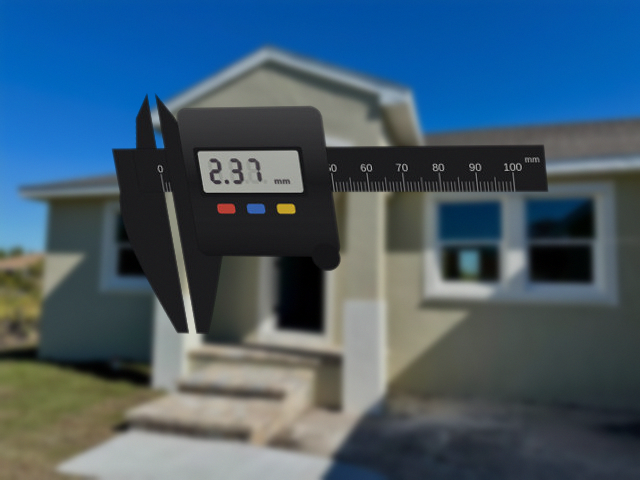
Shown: **2.37** mm
